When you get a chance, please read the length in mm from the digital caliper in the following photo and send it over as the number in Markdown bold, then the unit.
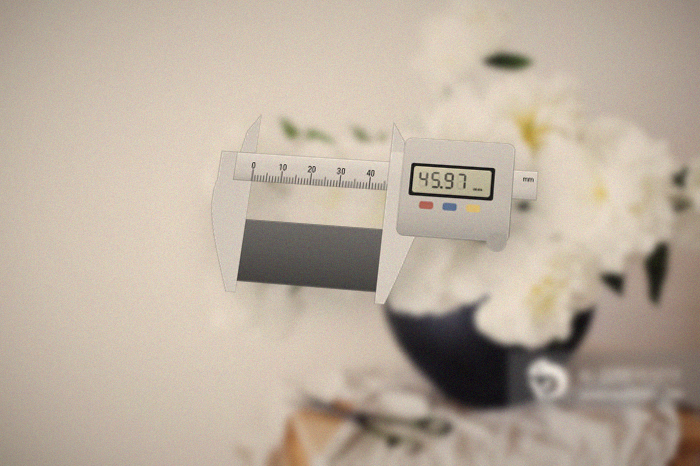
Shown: **45.97** mm
